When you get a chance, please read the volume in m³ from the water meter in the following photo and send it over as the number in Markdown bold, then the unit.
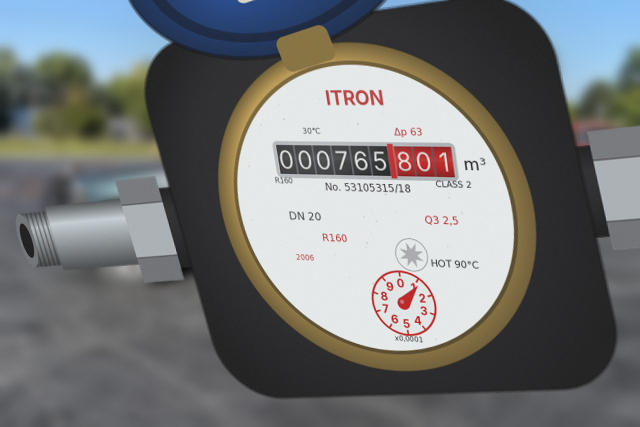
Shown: **765.8011** m³
